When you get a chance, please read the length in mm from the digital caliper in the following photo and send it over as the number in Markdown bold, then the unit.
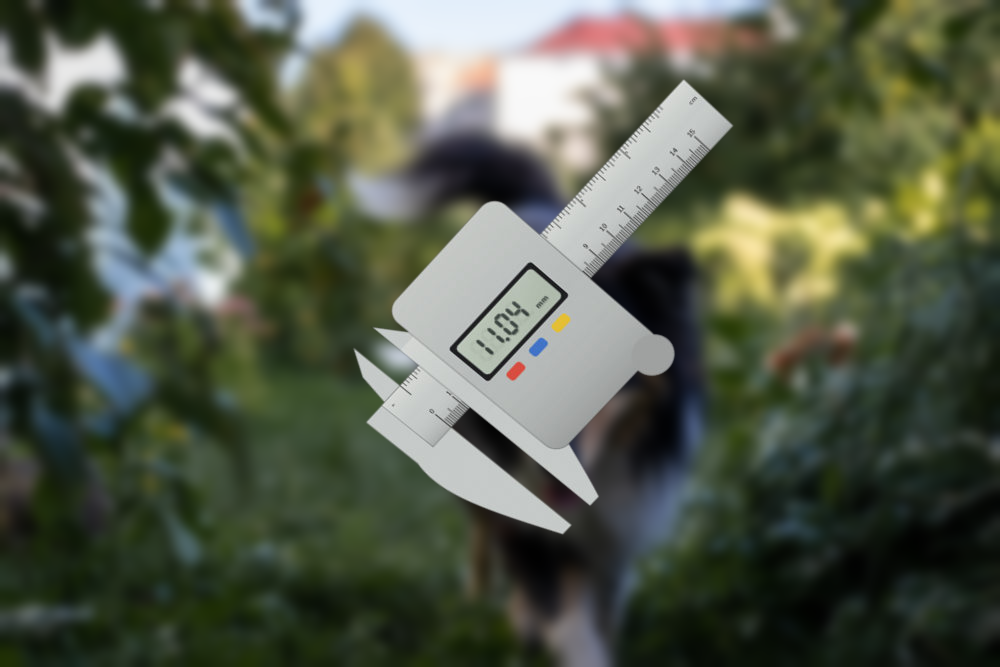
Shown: **11.04** mm
